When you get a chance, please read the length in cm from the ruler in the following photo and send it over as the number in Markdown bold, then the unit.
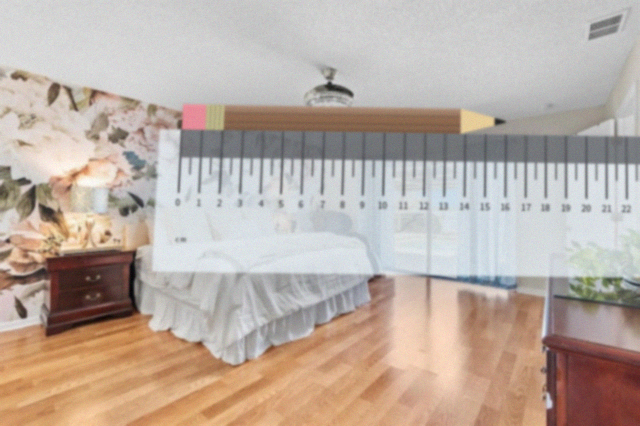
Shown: **16** cm
